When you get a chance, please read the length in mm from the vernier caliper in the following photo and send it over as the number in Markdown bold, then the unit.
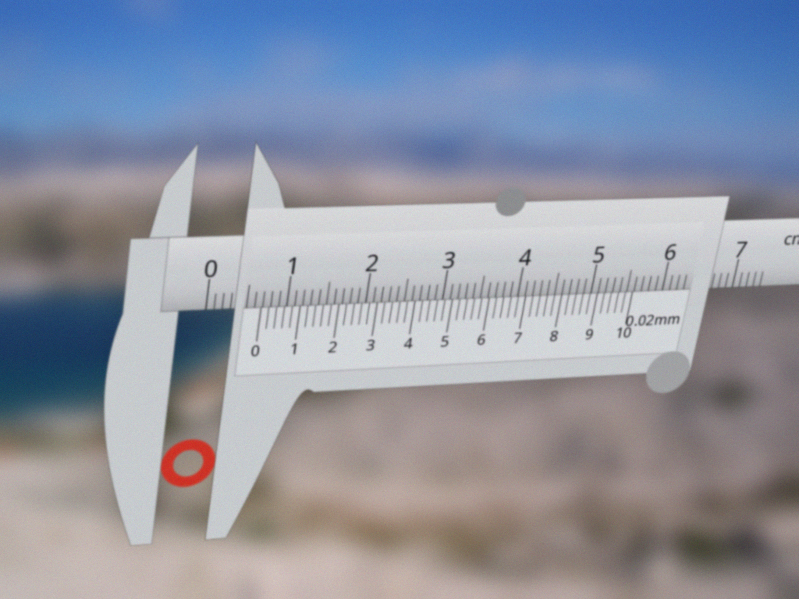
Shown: **6.8** mm
